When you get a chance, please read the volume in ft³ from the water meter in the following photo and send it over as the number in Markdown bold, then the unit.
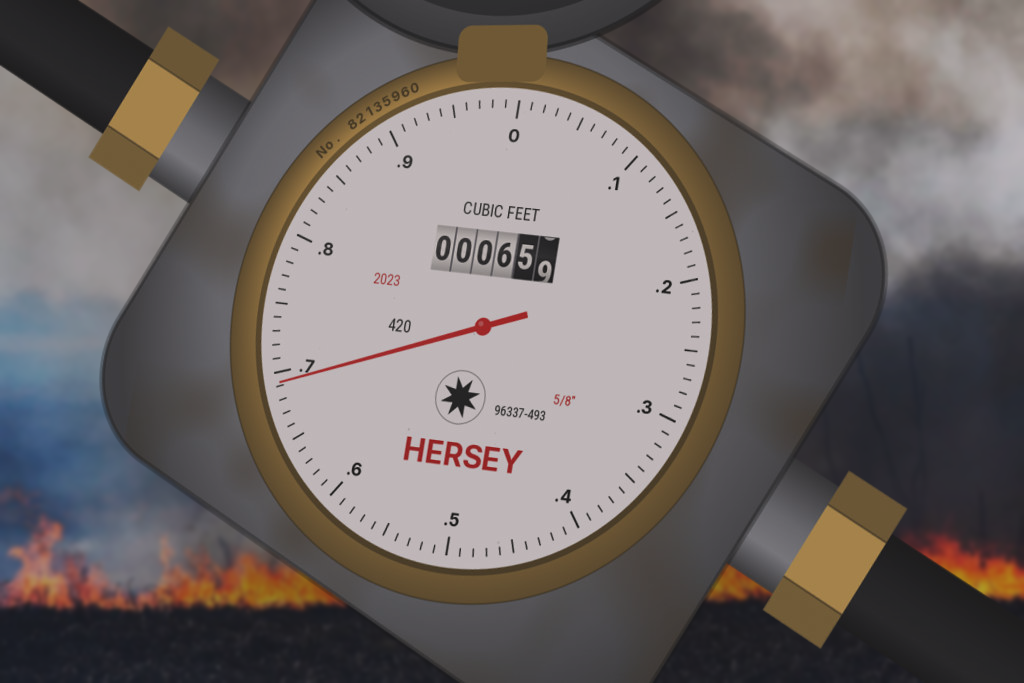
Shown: **658.69** ft³
